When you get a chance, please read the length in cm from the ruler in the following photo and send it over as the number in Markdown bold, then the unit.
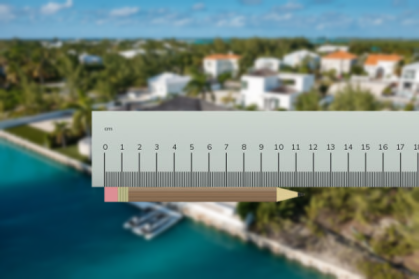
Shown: **11.5** cm
